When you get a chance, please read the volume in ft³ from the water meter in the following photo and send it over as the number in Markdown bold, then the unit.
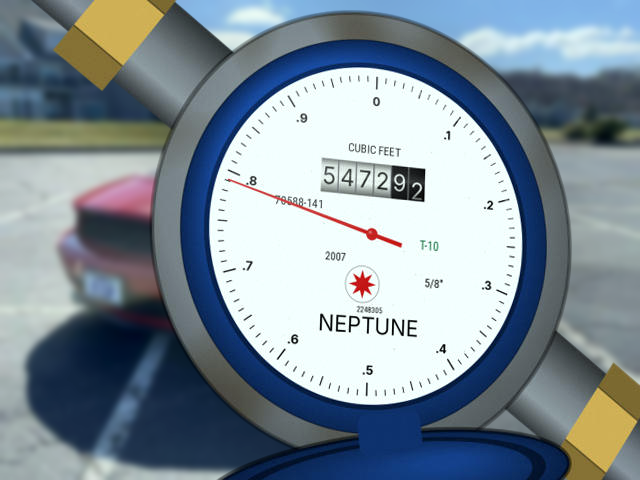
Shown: **547291.79** ft³
